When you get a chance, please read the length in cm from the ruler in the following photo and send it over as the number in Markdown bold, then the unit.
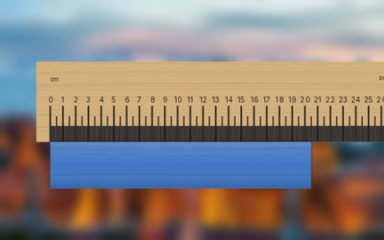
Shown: **20.5** cm
